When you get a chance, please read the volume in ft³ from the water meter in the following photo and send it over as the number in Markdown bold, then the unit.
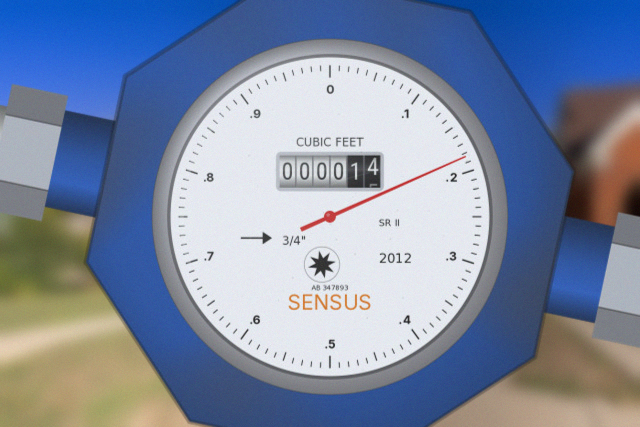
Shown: **14.18** ft³
